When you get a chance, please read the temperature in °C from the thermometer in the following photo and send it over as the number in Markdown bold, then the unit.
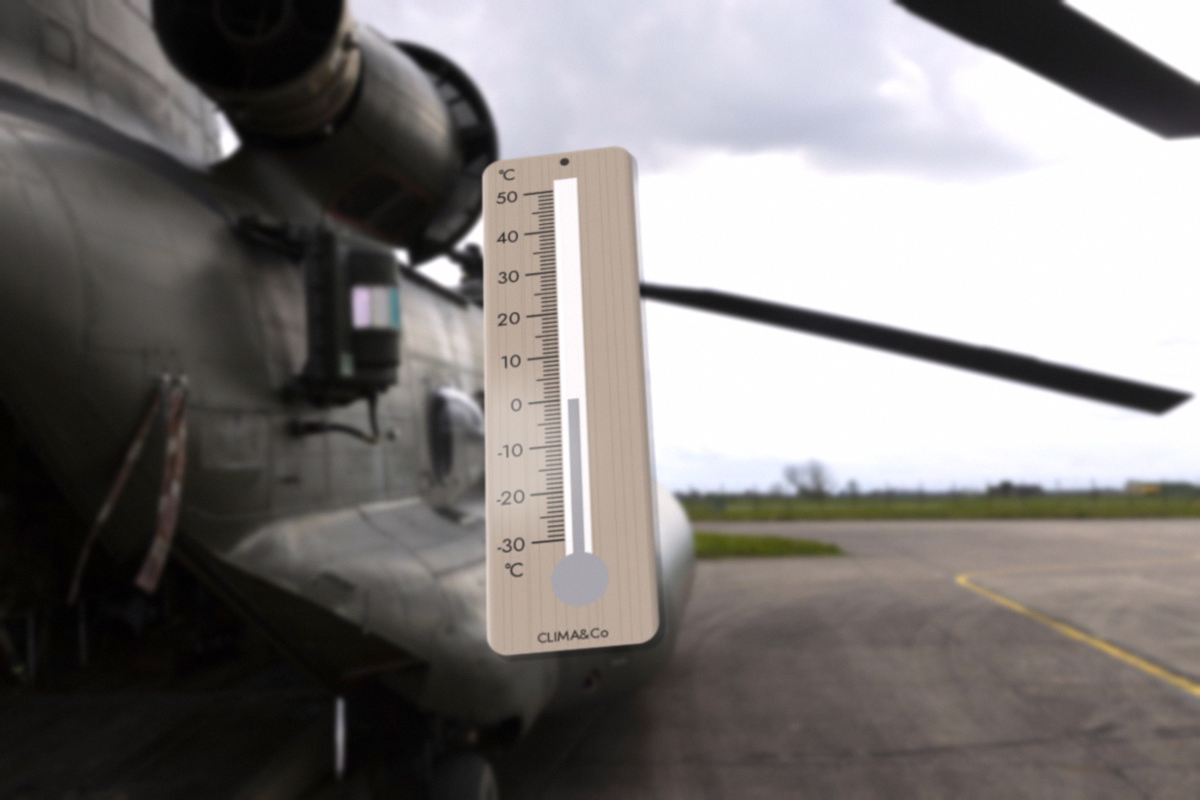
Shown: **0** °C
